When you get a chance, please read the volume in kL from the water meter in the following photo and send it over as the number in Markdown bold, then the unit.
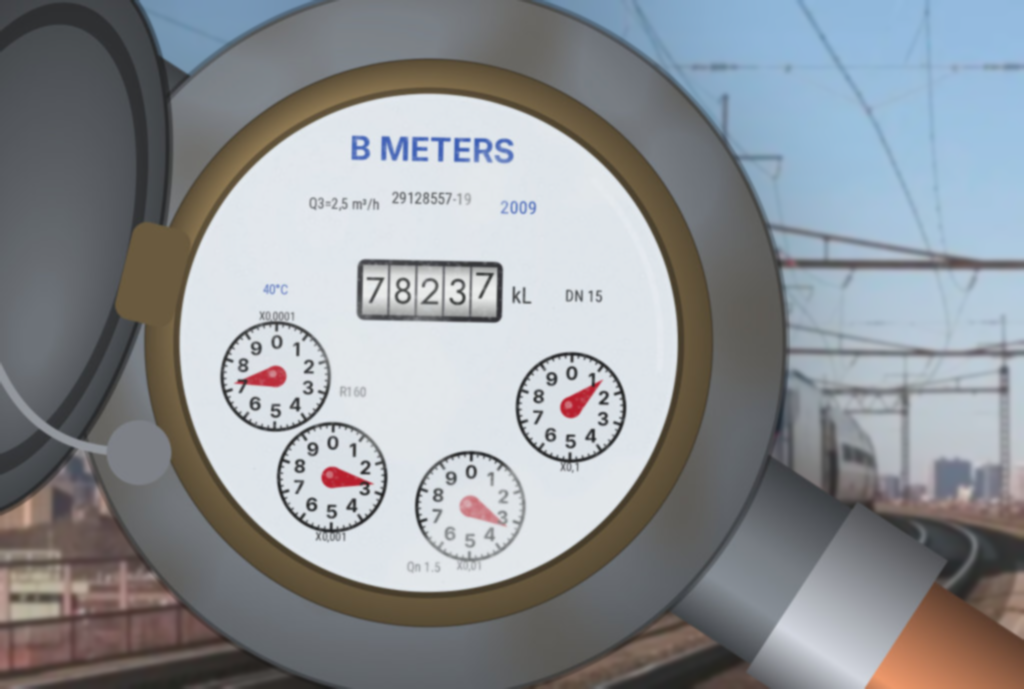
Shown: **78237.1327** kL
